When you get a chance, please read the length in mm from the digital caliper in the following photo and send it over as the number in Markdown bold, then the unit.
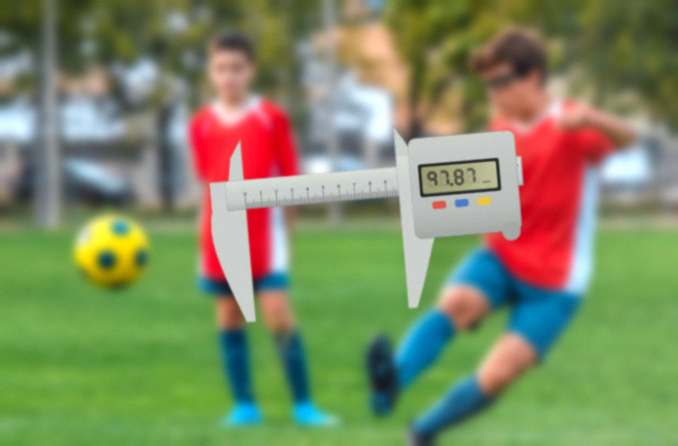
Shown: **97.87** mm
